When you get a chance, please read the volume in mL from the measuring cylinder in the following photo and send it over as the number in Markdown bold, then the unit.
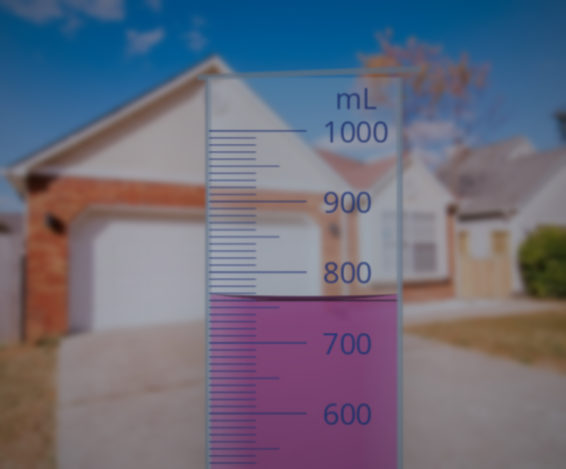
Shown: **760** mL
